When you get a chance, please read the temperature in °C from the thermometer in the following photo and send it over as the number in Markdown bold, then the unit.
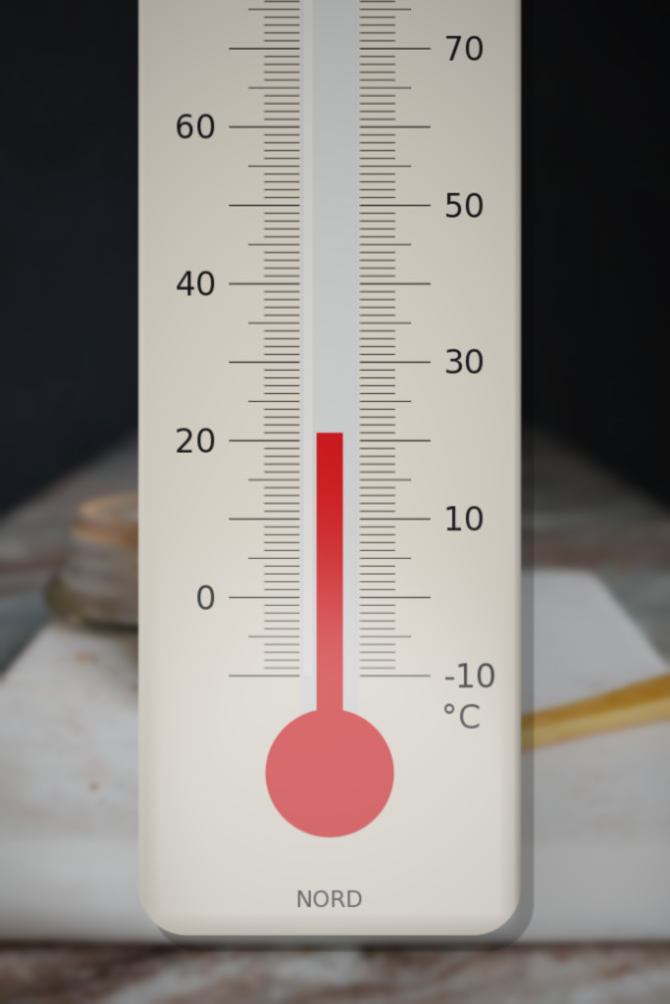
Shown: **21** °C
